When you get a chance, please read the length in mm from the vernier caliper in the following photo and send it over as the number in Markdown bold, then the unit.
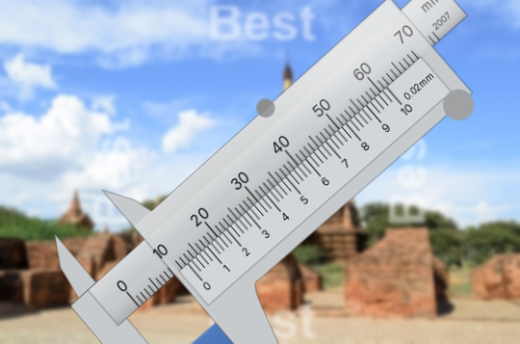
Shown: **12.4** mm
